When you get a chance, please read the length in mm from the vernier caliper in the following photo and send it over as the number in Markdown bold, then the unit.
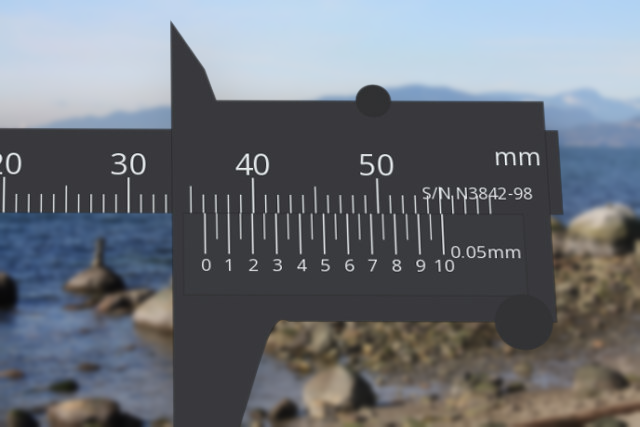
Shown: **36.1** mm
